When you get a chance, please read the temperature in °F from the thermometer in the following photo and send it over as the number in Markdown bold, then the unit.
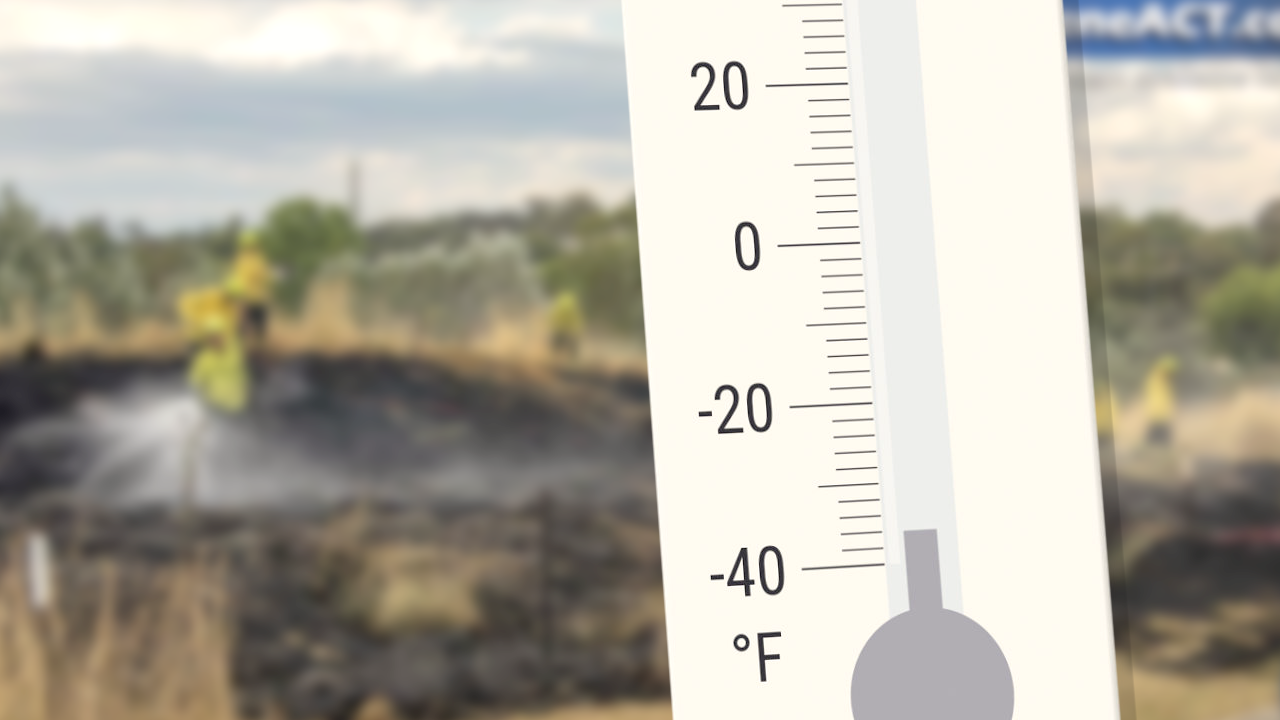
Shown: **-36** °F
